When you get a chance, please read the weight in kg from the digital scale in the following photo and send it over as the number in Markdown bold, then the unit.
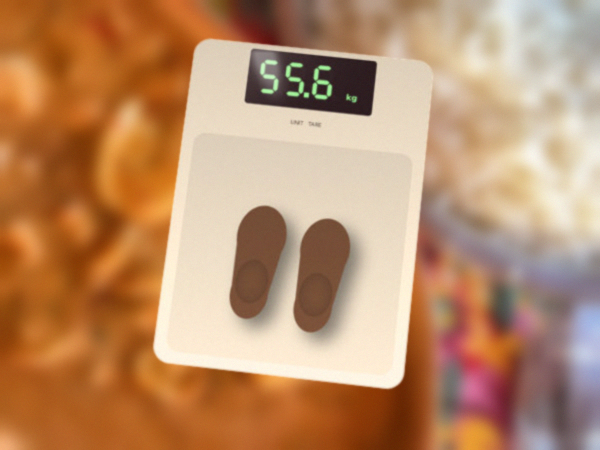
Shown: **55.6** kg
